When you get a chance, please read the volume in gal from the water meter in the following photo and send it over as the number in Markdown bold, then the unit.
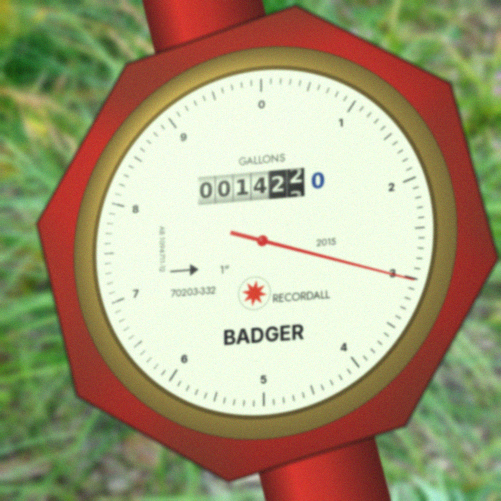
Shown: **14223.0** gal
